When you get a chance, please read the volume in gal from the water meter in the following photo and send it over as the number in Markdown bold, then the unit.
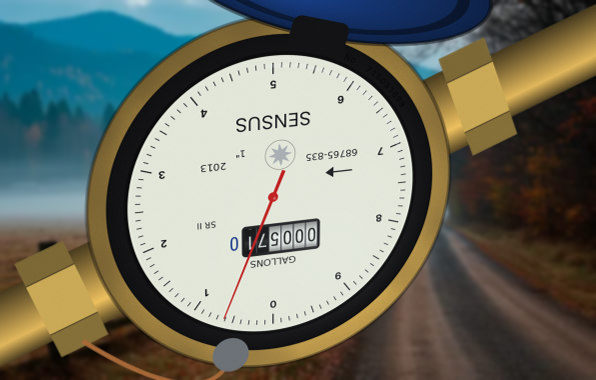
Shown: **5710.6** gal
